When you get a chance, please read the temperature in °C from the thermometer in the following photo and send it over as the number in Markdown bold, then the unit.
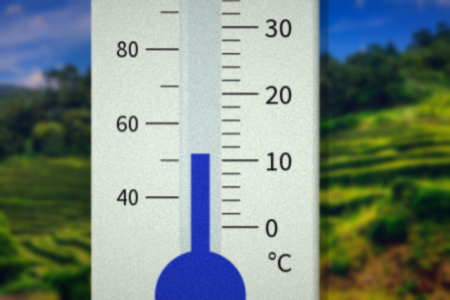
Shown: **11** °C
